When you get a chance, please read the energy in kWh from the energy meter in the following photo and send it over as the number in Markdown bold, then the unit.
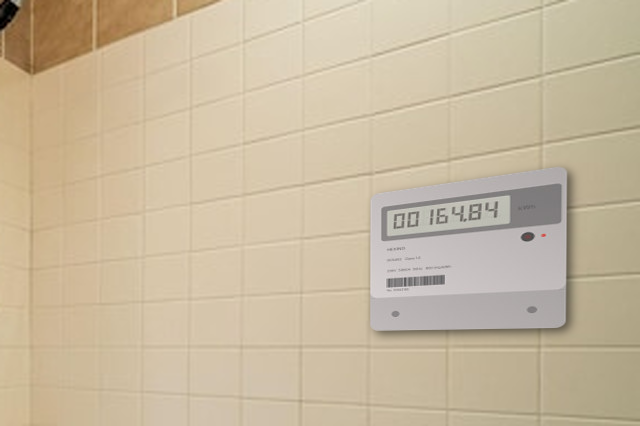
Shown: **164.84** kWh
